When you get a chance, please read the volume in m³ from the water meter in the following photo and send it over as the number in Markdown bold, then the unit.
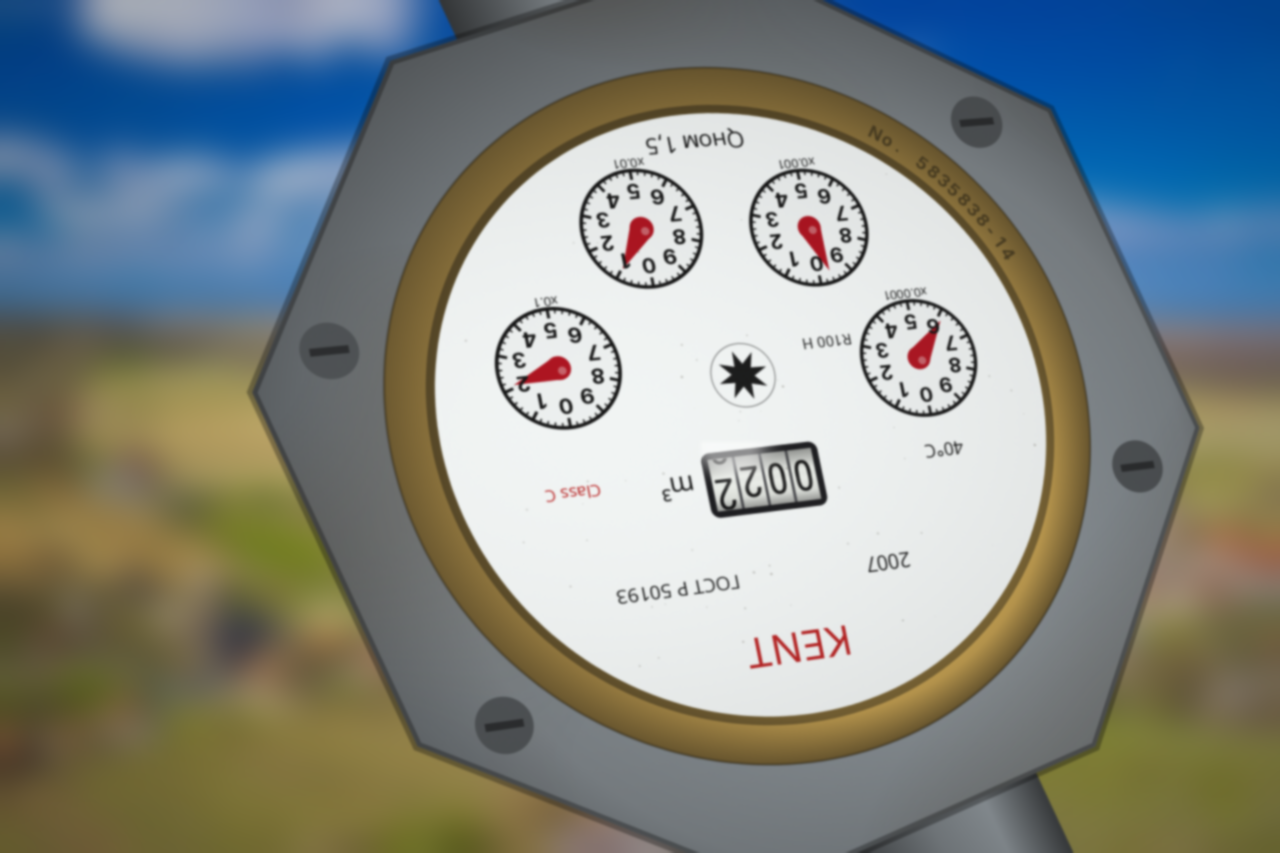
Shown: **22.2096** m³
